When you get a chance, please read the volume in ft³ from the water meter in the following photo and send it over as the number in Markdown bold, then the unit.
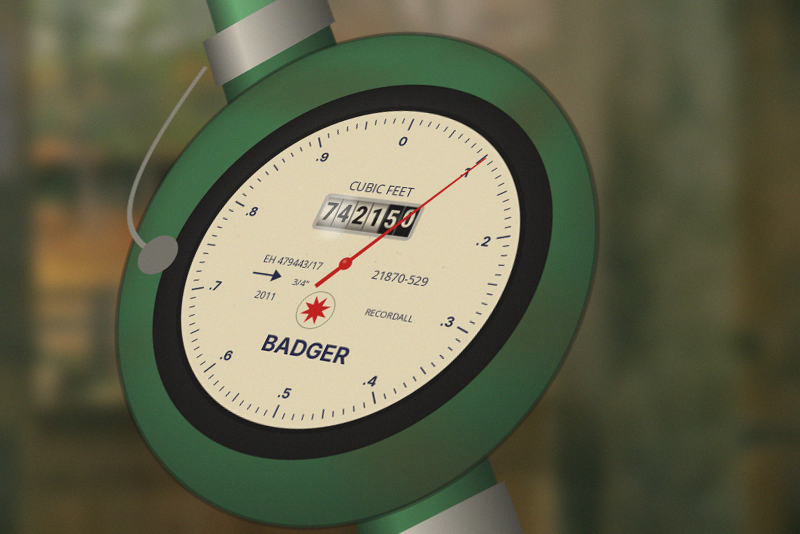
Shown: **742150.10** ft³
